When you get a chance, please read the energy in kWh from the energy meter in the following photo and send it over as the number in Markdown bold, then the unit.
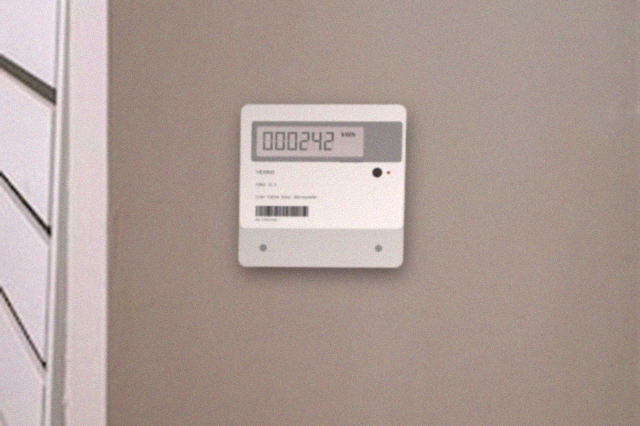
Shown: **242** kWh
